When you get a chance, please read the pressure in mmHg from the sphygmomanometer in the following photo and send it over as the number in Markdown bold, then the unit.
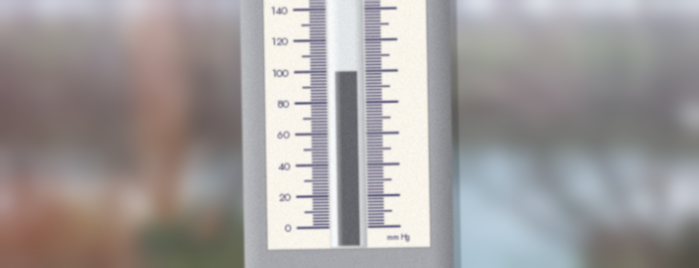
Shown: **100** mmHg
